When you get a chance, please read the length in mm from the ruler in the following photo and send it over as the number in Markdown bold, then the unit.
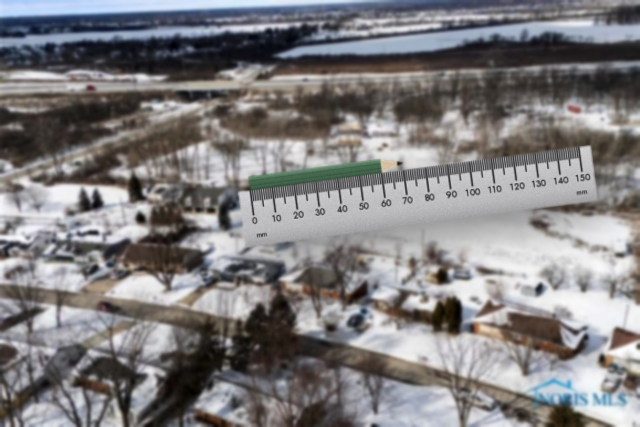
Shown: **70** mm
